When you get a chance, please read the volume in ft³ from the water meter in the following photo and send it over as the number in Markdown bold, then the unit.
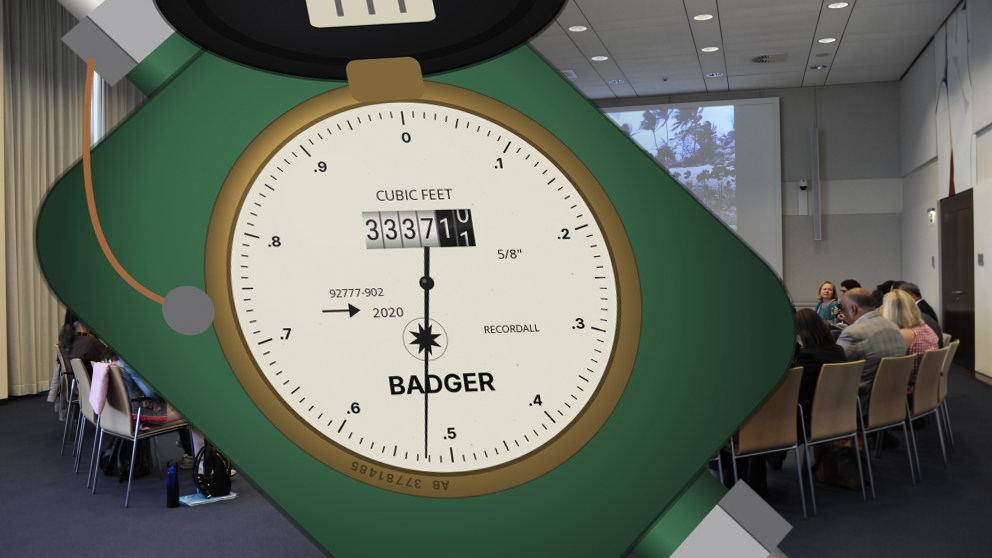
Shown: **333710.52** ft³
